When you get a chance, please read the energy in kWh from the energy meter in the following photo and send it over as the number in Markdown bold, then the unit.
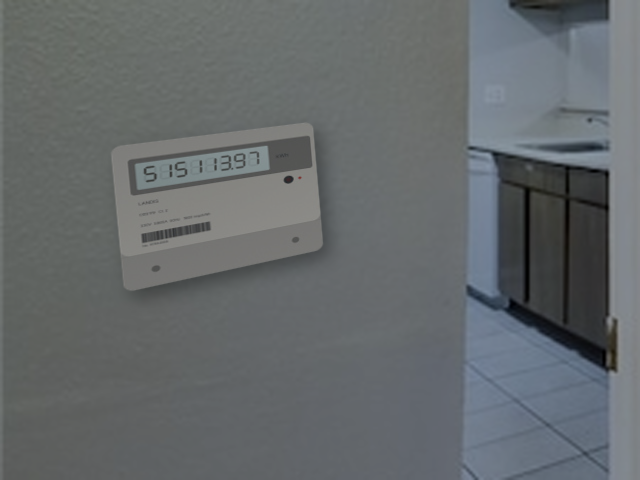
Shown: **515113.97** kWh
